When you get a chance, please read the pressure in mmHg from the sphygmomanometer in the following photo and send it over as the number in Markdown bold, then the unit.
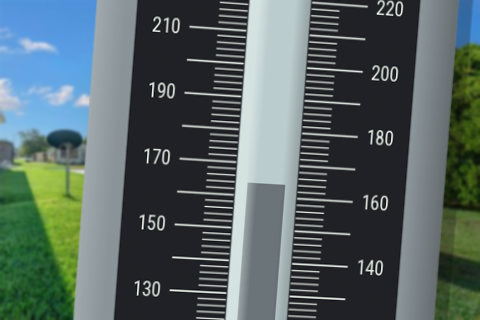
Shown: **164** mmHg
